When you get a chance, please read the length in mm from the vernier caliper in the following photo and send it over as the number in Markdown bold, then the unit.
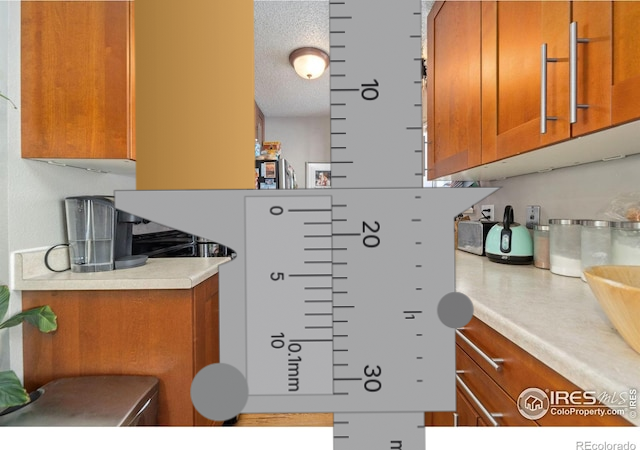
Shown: **18.3** mm
